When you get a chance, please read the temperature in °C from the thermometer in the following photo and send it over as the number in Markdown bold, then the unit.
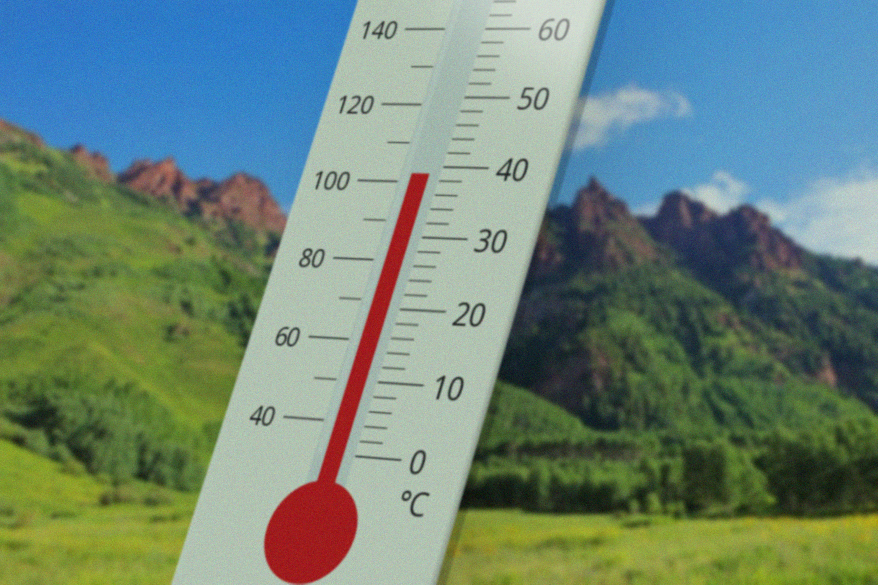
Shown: **39** °C
